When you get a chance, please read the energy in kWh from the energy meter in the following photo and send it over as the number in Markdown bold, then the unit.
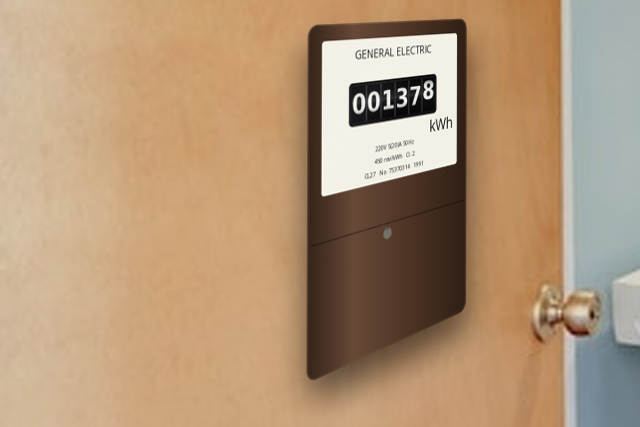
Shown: **1378** kWh
